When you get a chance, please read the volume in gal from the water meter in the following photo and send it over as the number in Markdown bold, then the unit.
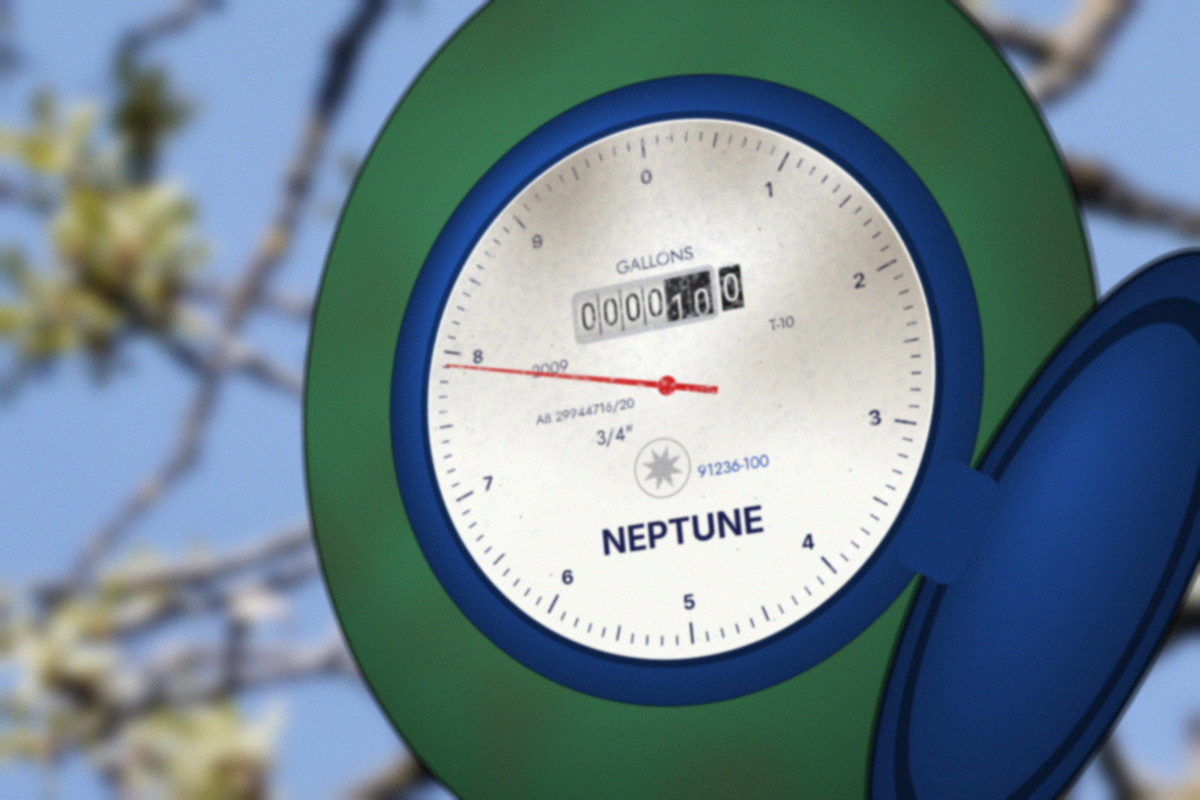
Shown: **97.9** gal
